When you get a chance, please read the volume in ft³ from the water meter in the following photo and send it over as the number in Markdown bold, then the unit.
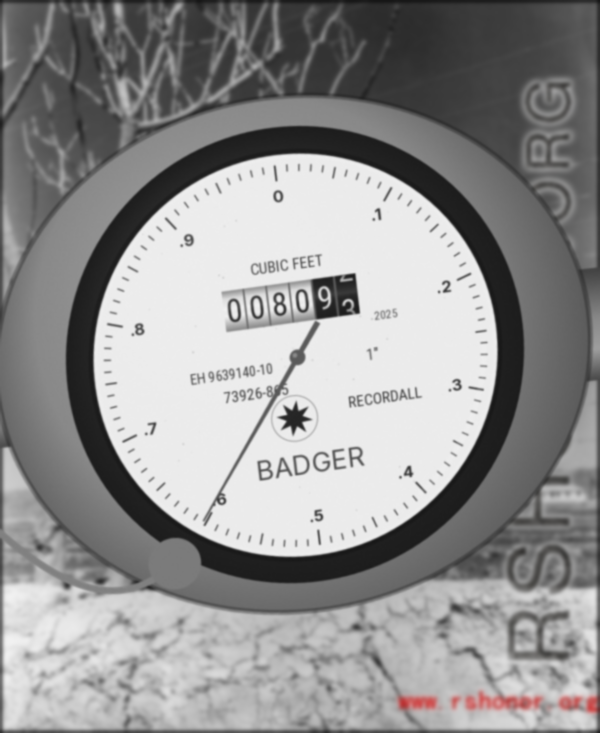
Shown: **8092.60** ft³
